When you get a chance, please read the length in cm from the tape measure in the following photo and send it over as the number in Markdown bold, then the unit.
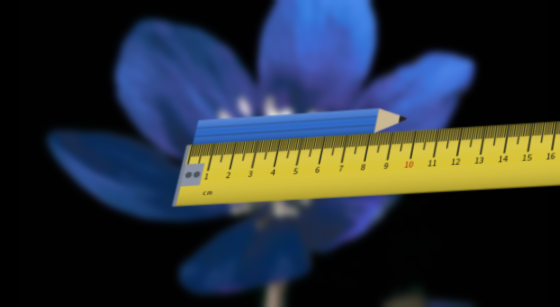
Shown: **9.5** cm
